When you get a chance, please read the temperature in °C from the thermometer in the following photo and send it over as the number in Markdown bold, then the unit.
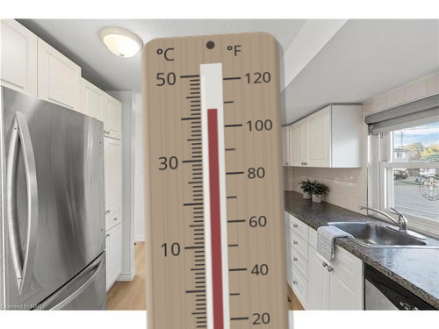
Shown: **42** °C
